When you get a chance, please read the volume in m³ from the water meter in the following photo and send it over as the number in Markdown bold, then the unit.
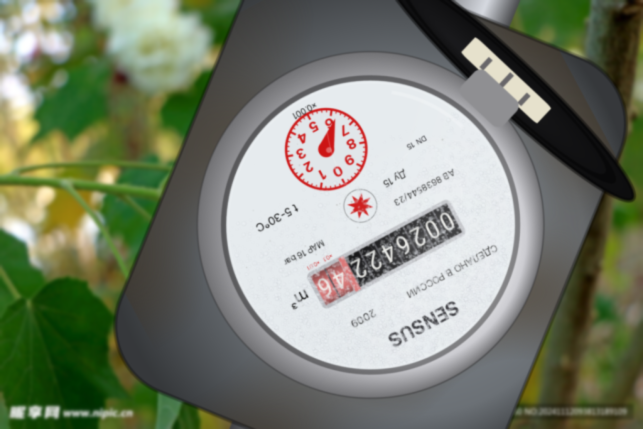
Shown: **26422.466** m³
